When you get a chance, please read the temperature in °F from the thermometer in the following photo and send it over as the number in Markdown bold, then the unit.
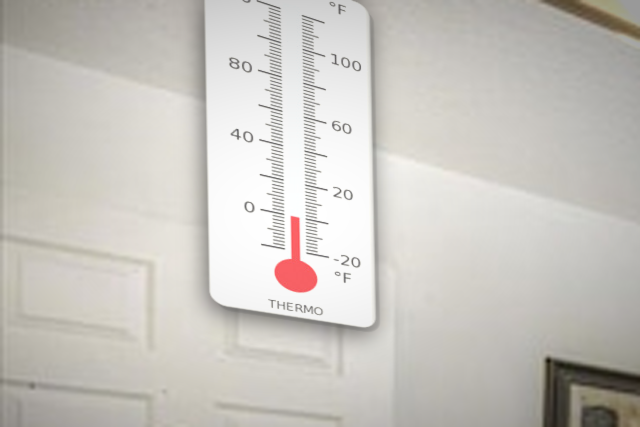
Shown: **0** °F
